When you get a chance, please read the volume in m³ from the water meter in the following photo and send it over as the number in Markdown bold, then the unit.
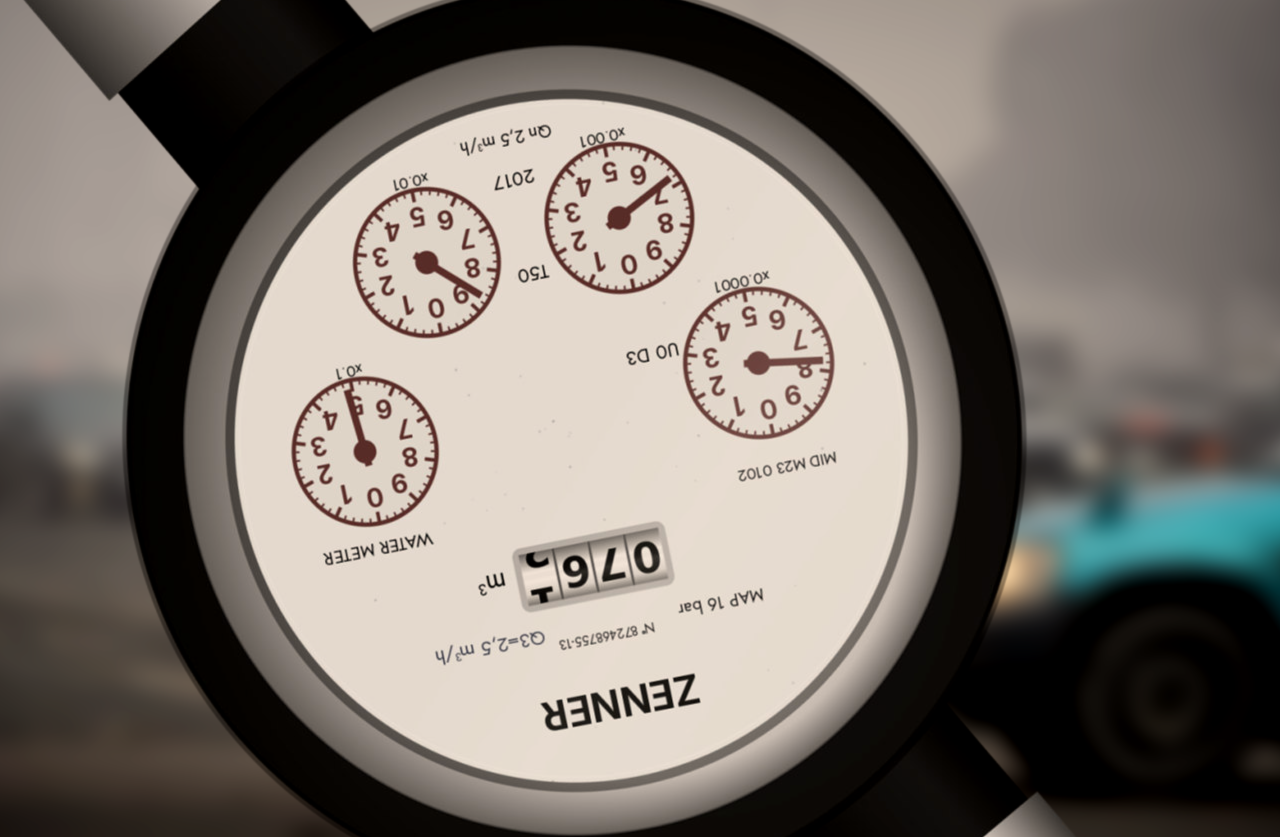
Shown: **761.4867** m³
